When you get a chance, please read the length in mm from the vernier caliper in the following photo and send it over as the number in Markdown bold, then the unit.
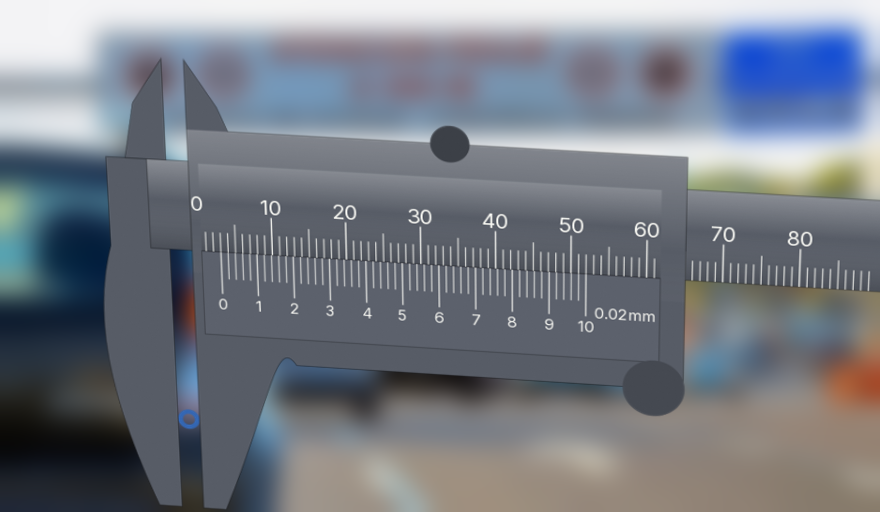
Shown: **3.0** mm
